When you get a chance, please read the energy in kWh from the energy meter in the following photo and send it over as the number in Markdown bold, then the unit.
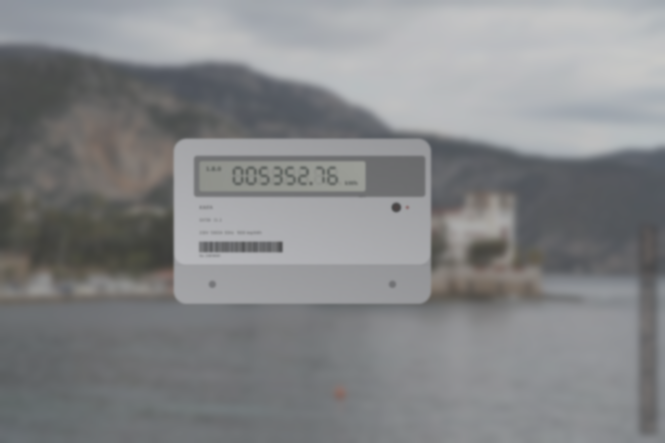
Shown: **5352.76** kWh
